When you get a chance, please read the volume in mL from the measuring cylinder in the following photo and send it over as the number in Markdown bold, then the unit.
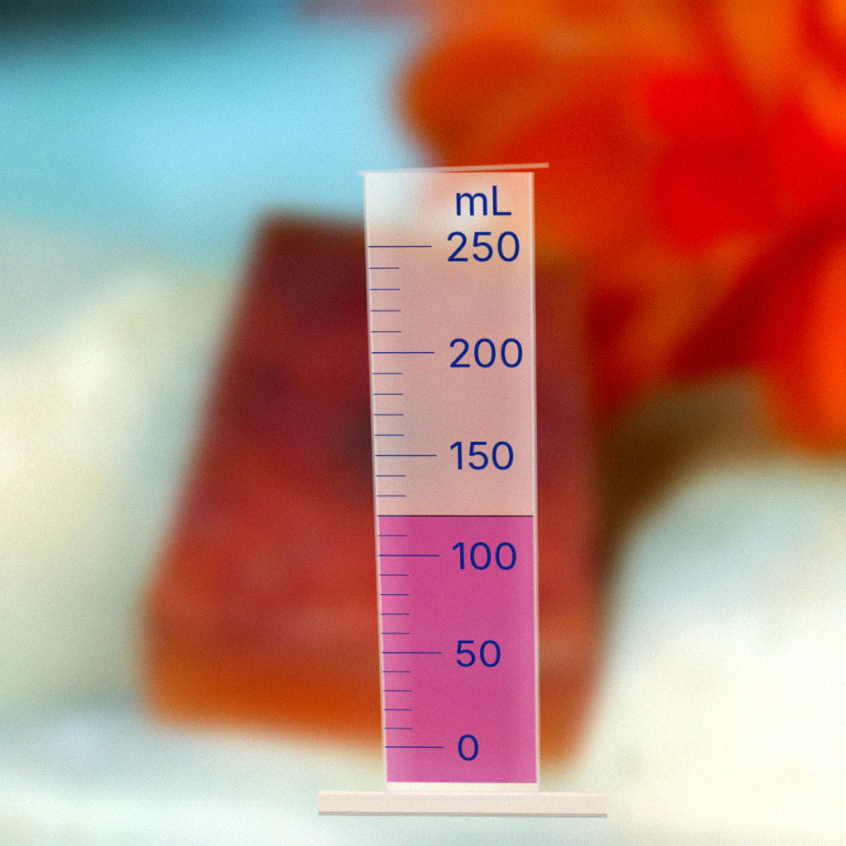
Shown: **120** mL
